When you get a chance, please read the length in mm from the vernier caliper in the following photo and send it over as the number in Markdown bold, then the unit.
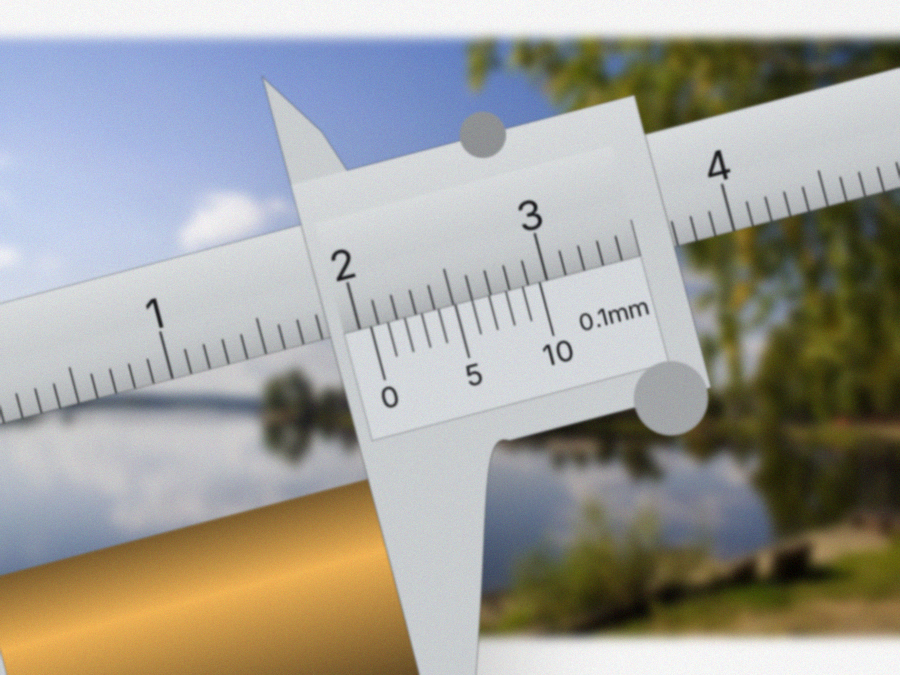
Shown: **20.6** mm
